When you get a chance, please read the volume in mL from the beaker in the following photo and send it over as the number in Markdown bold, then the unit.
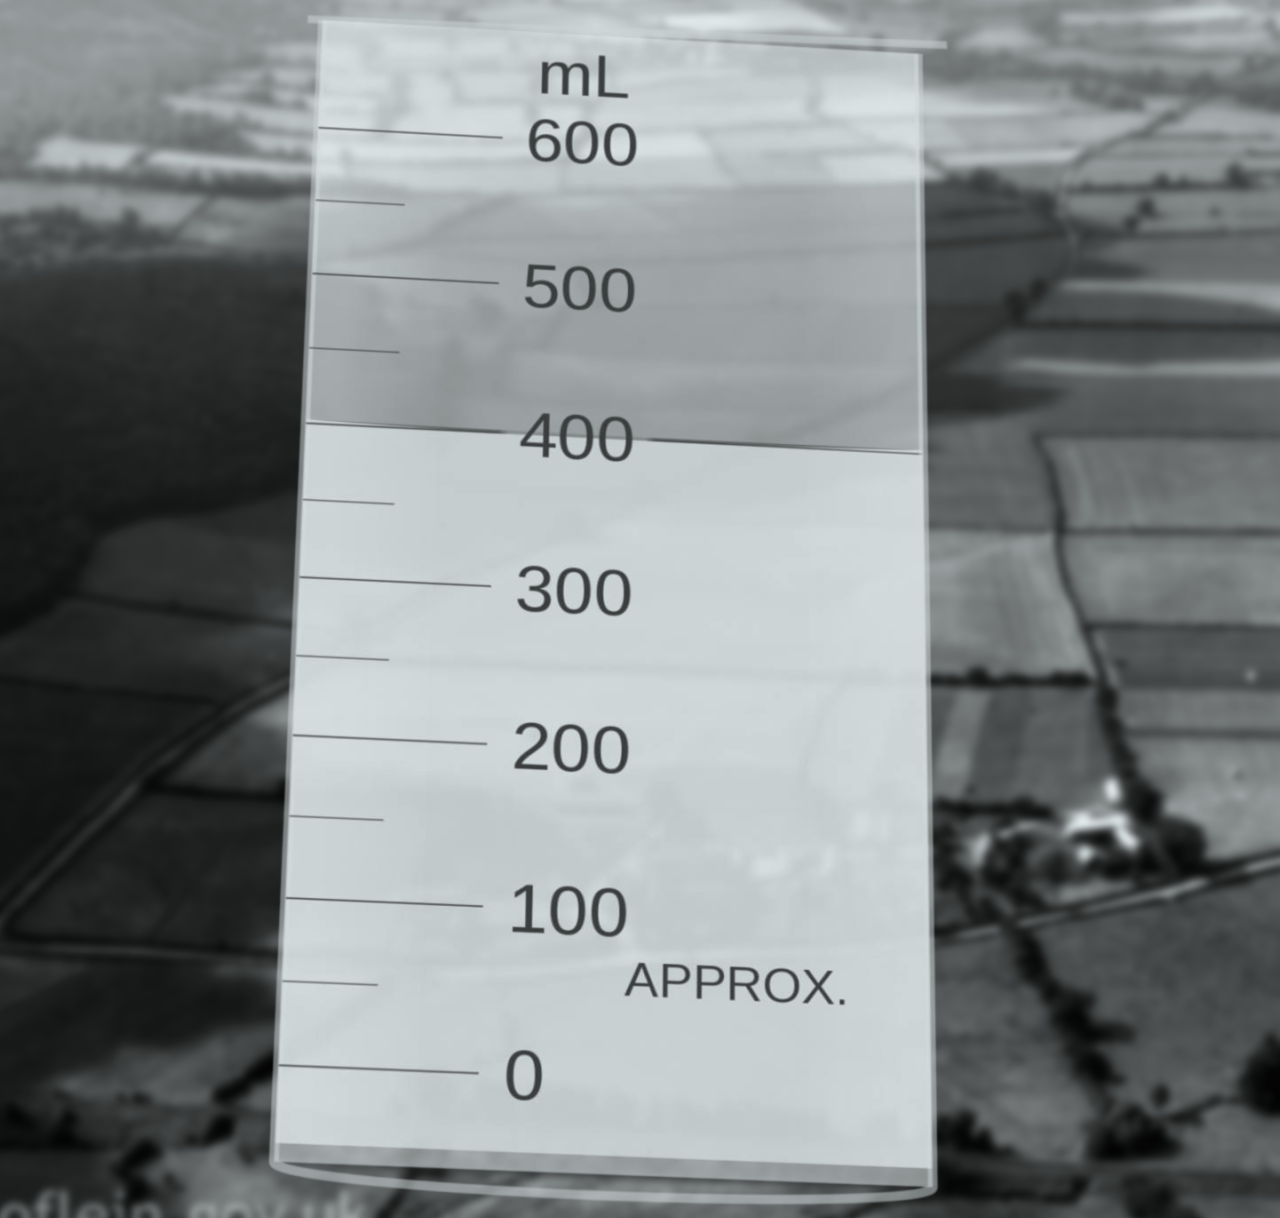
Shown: **400** mL
